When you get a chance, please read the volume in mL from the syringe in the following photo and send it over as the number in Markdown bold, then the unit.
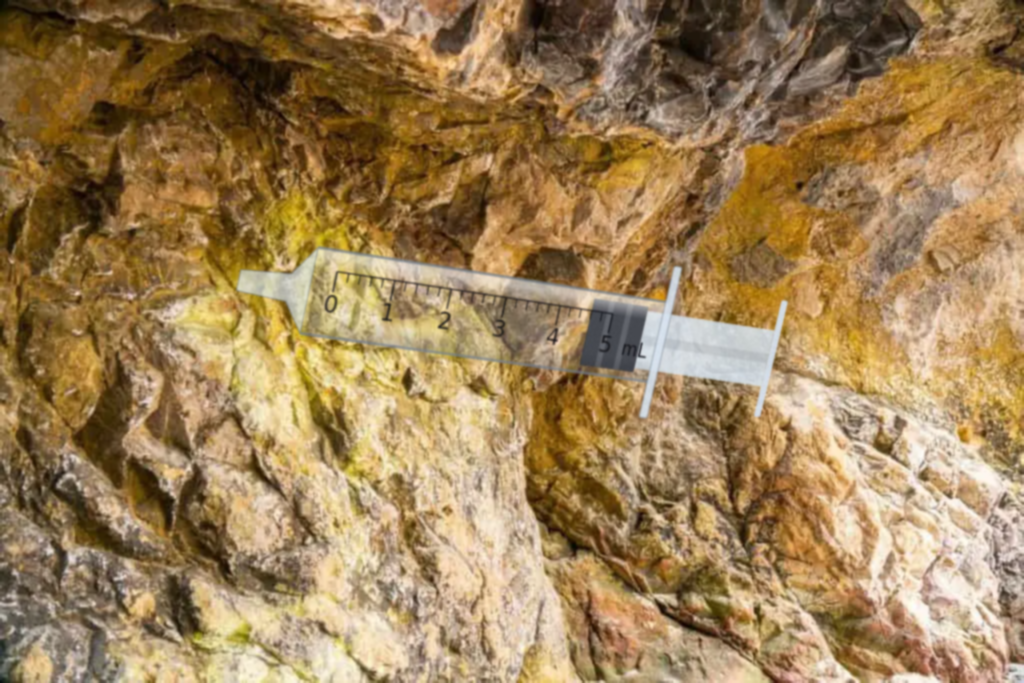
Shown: **4.6** mL
